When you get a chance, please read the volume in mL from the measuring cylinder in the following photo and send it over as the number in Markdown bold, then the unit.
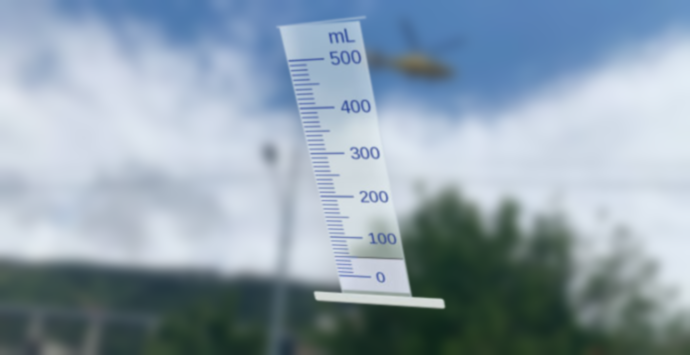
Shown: **50** mL
